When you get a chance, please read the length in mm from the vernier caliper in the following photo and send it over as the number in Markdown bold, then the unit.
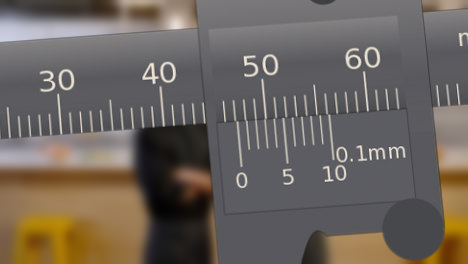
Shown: **47.2** mm
